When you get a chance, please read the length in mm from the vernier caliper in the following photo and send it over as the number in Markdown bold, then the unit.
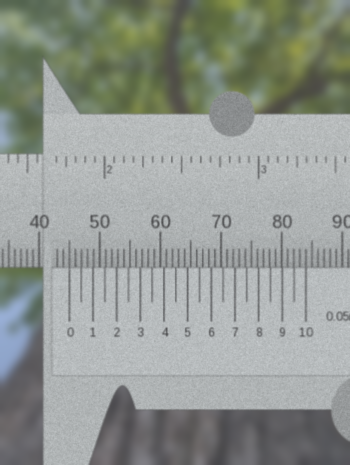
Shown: **45.0** mm
